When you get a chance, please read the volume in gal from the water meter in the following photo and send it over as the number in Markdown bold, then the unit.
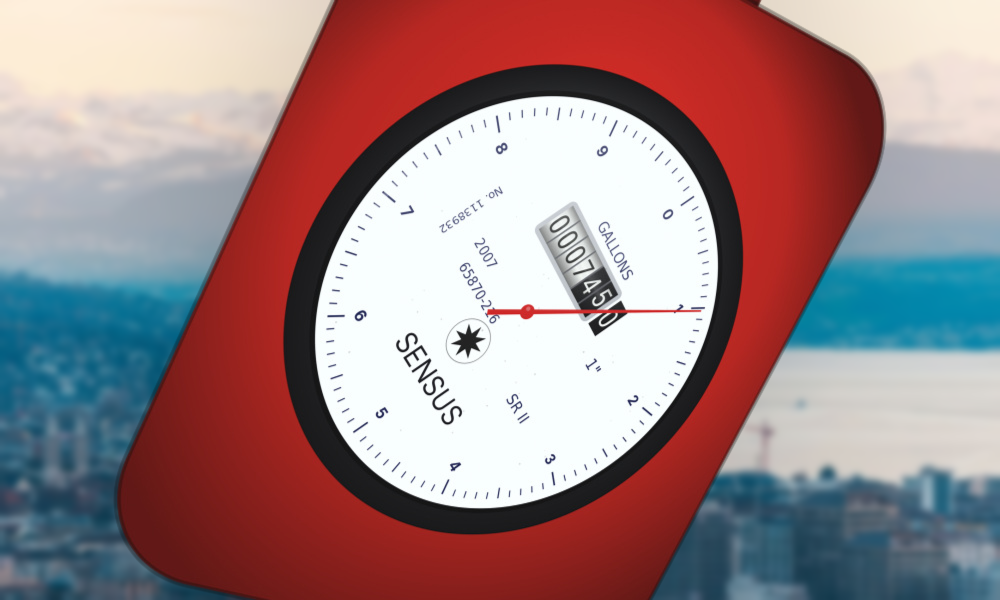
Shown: **7451.0** gal
